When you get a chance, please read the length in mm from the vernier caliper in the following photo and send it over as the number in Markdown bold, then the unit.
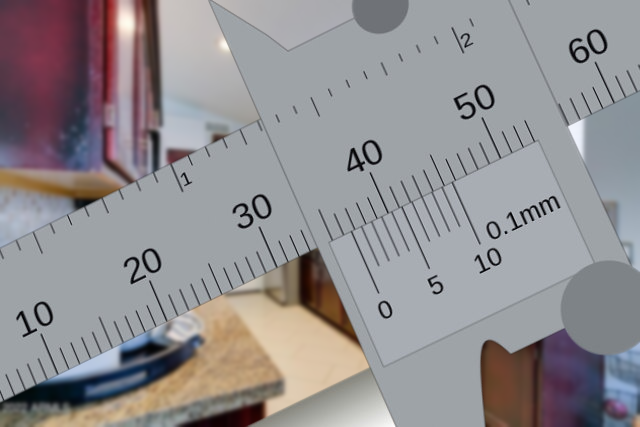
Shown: **36.7** mm
